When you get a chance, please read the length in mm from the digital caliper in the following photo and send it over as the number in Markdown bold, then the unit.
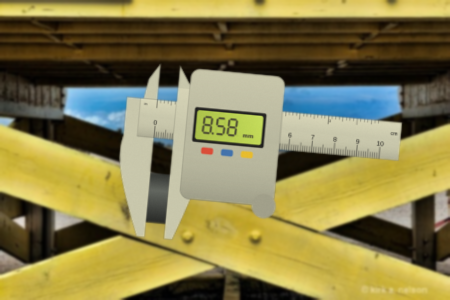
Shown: **8.58** mm
